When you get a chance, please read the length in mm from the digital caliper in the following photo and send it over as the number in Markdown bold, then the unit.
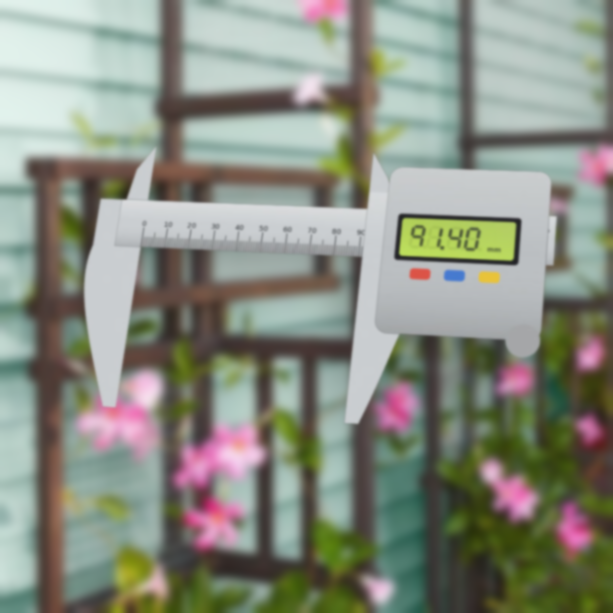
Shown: **91.40** mm
